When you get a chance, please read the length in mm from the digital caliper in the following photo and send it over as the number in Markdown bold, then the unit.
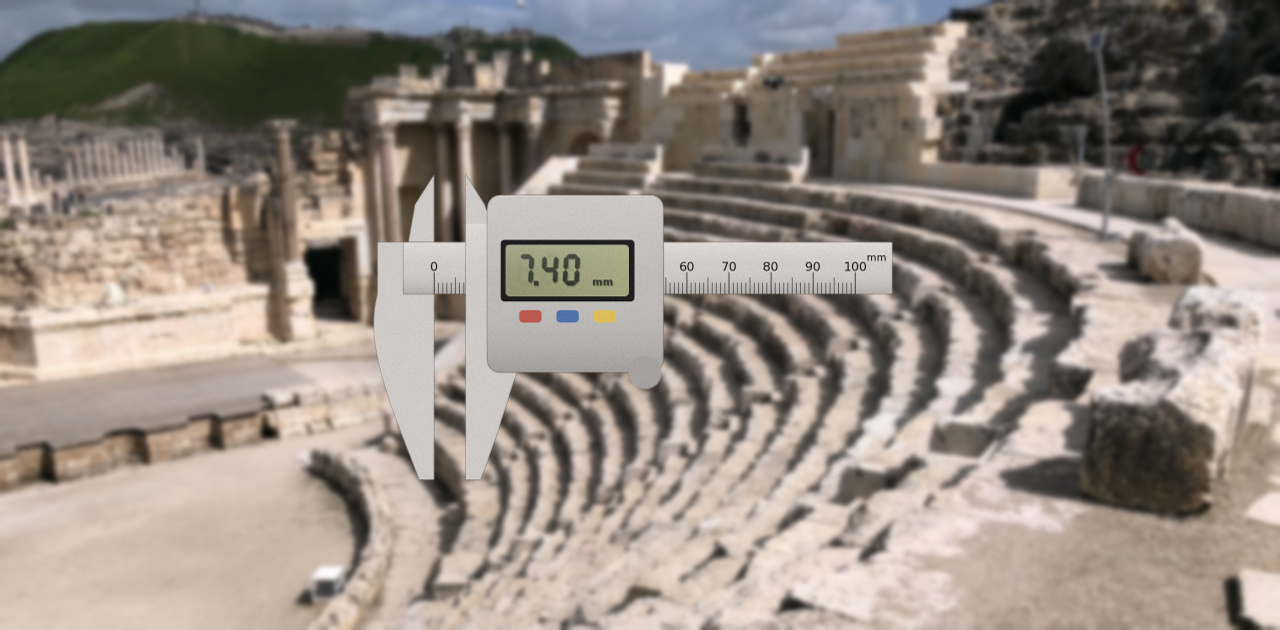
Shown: **7.40** mm
